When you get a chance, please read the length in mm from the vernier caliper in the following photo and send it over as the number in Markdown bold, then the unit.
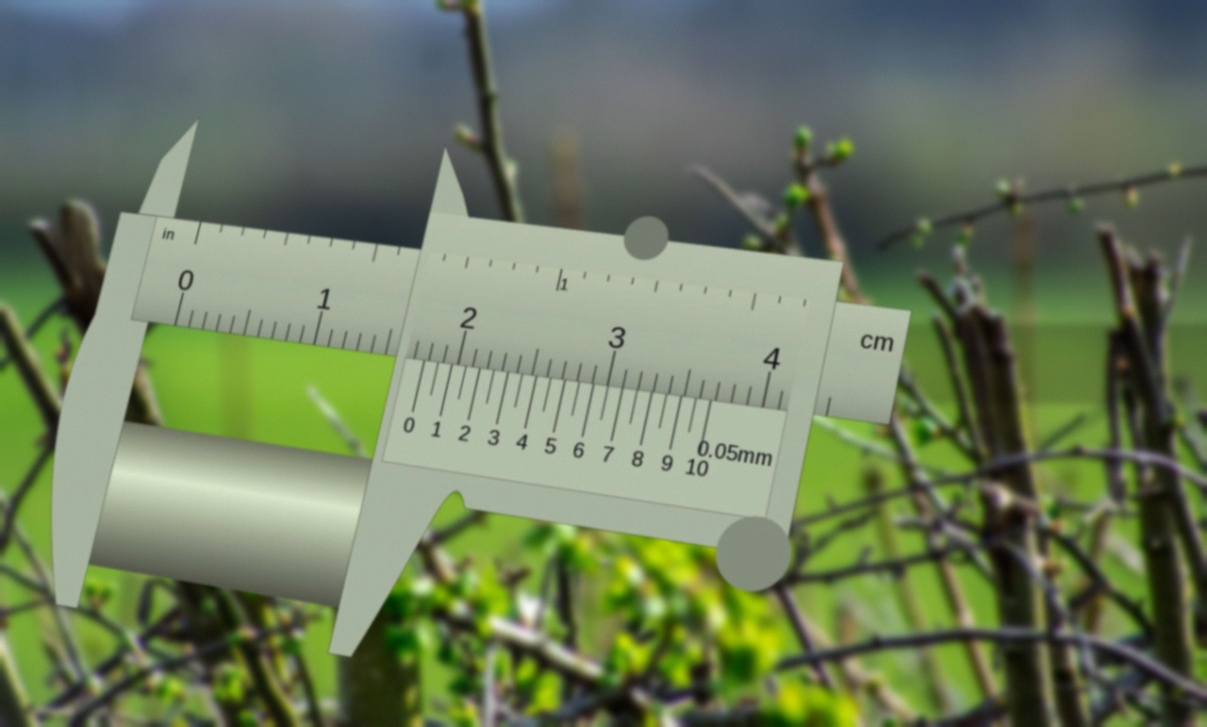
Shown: **17.7** mm
